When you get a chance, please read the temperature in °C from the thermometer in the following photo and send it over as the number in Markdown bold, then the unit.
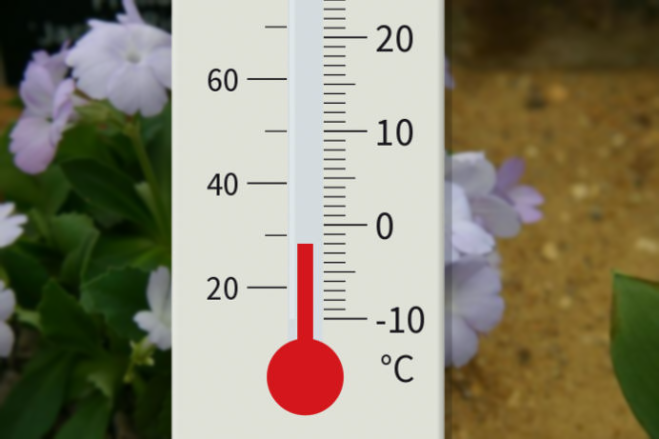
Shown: **-2** °C
